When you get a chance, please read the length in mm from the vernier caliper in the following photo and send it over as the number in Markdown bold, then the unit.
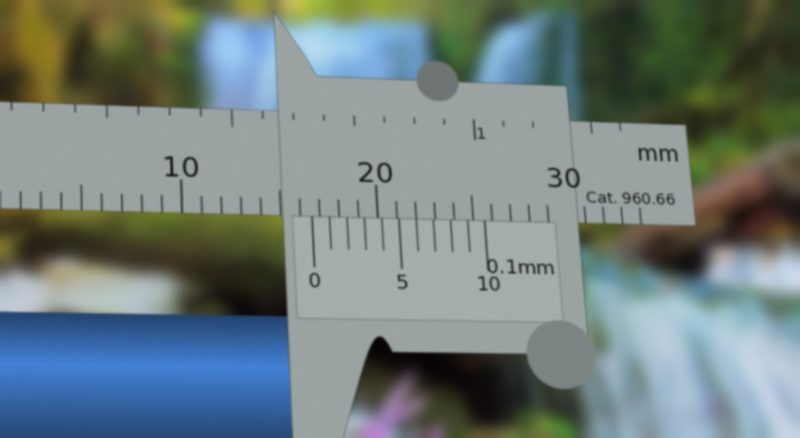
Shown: **16.6** mm
